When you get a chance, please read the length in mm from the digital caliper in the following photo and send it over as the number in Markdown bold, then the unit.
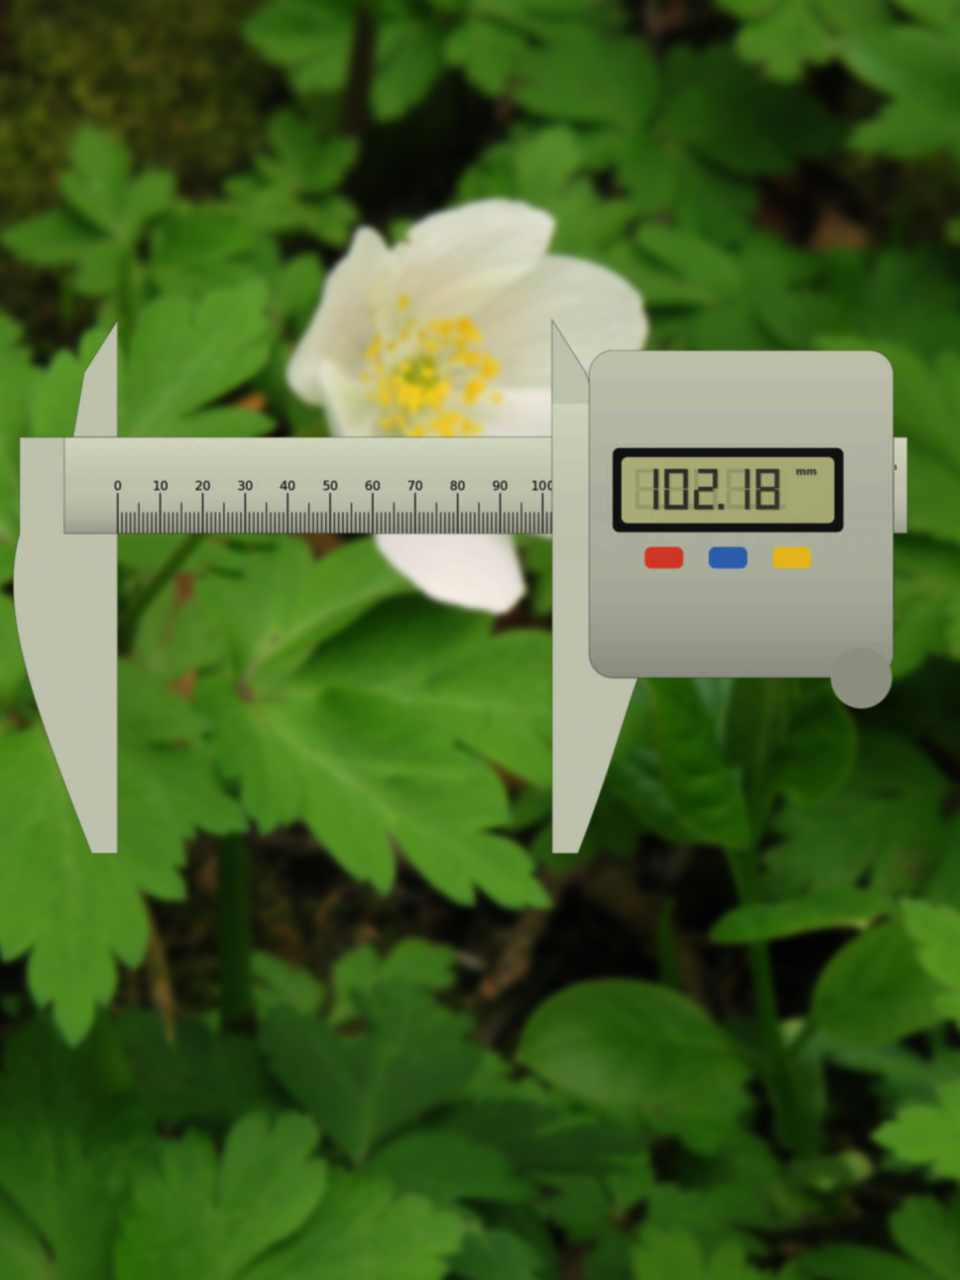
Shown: **102.18** mm
